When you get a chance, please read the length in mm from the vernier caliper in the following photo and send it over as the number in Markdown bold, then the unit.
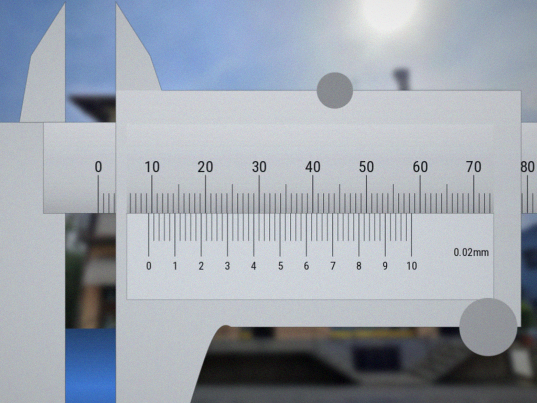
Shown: **9.4** mm
